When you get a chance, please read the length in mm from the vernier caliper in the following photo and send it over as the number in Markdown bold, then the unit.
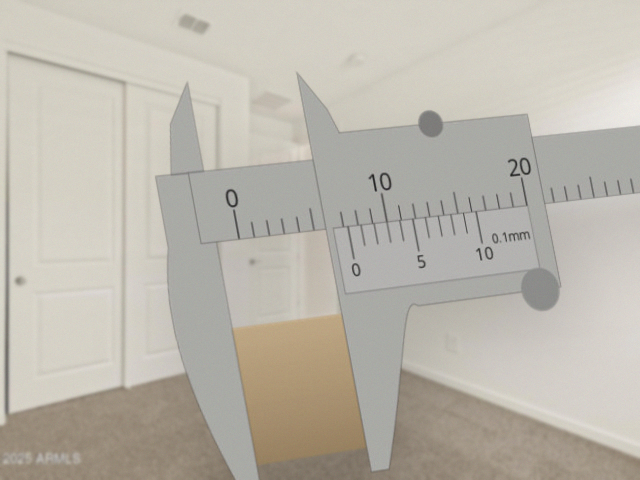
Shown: **7.3** mm
